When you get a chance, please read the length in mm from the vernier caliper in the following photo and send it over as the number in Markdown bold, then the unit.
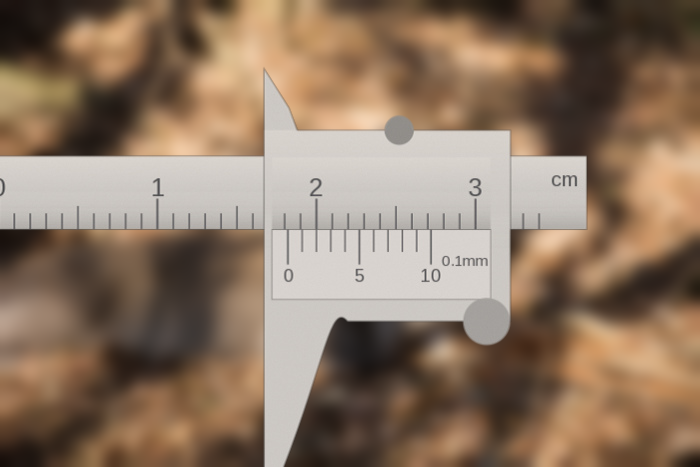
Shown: **18.2** mm
